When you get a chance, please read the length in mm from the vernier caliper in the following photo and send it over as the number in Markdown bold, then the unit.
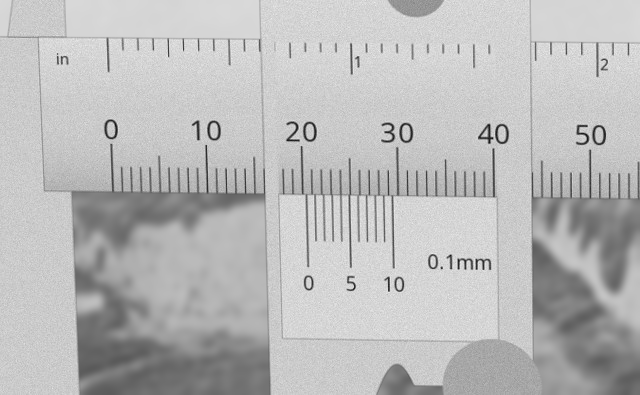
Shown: **20.4** mm
